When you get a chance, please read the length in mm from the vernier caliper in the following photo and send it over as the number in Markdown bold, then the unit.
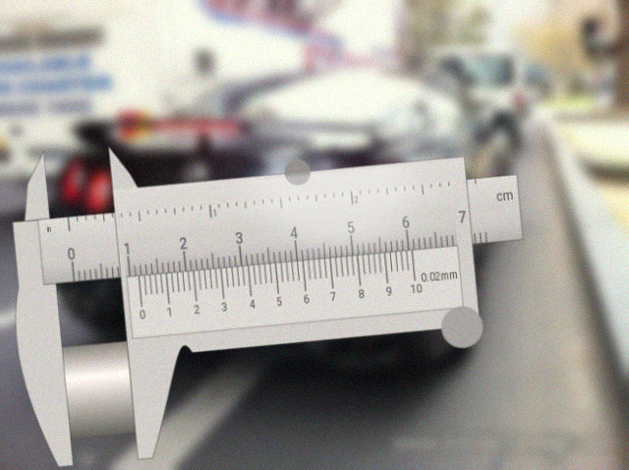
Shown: **11.6** mm
